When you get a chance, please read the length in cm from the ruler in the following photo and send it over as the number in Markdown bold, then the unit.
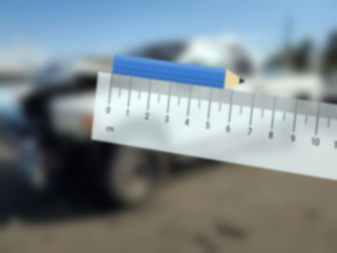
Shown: **6.5** cm
